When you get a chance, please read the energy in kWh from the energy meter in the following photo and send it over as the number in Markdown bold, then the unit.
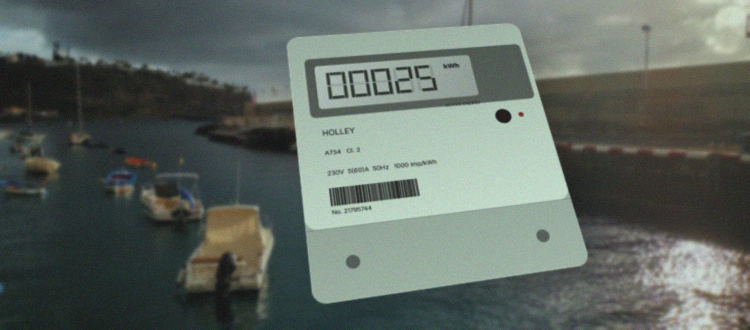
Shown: **25** kWh
